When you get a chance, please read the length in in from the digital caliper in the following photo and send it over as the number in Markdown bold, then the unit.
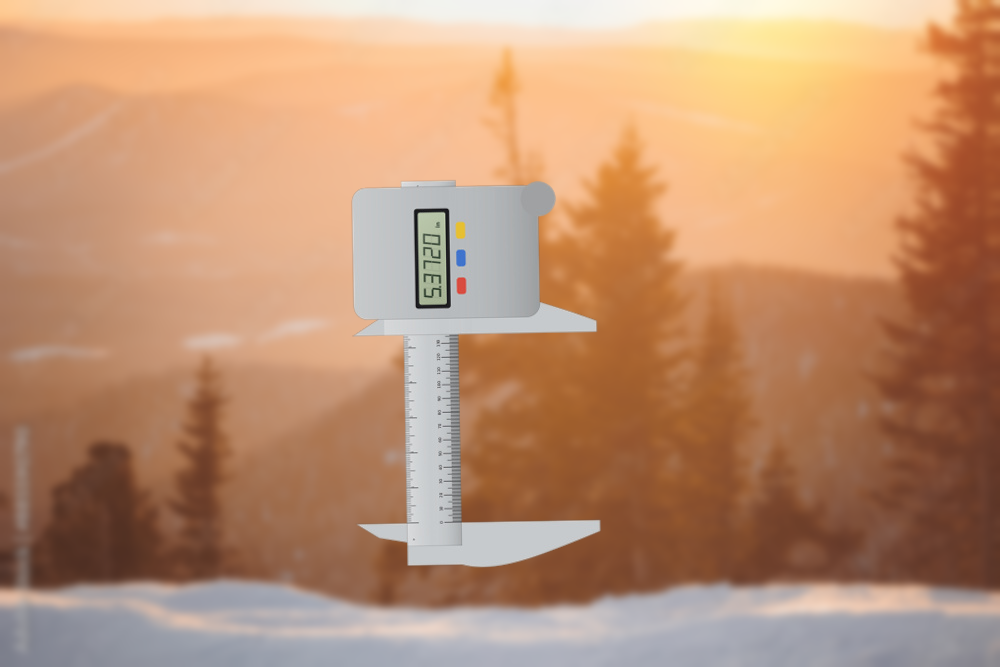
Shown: **5.3720** in
